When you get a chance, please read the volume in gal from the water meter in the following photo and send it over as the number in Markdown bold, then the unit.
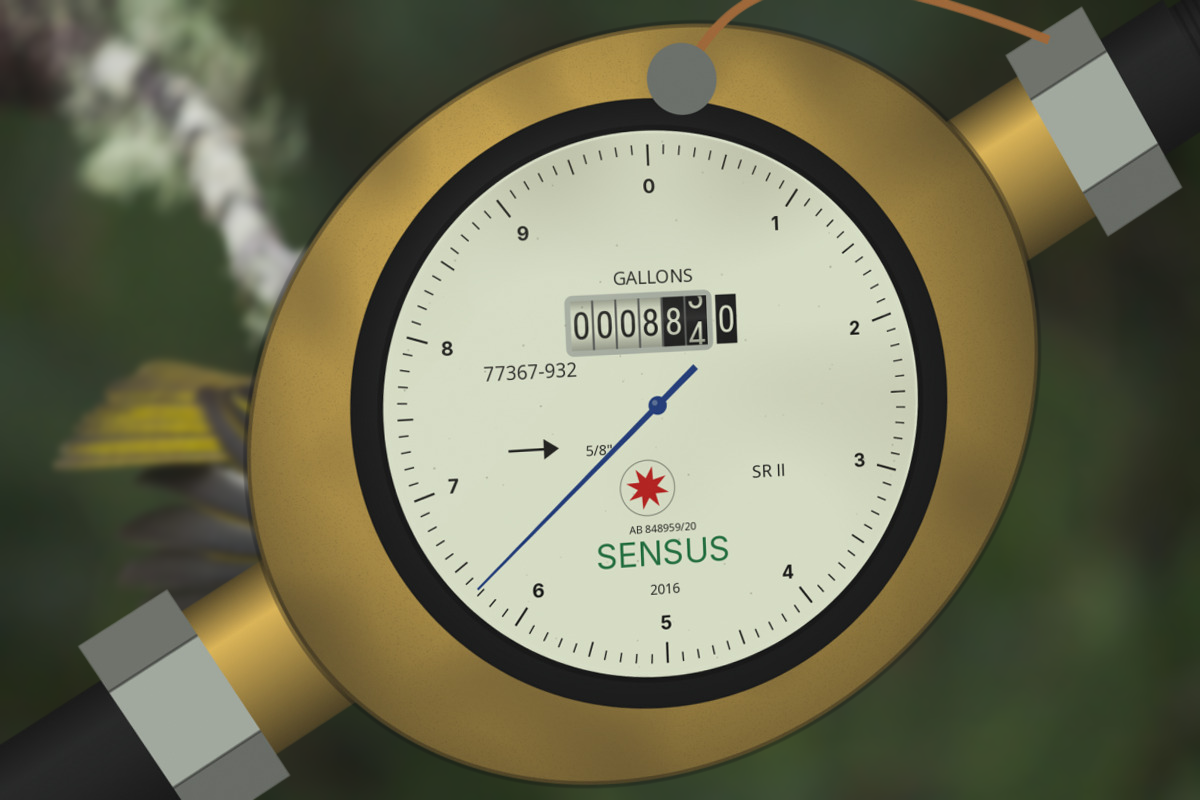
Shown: **8836.3** gal
